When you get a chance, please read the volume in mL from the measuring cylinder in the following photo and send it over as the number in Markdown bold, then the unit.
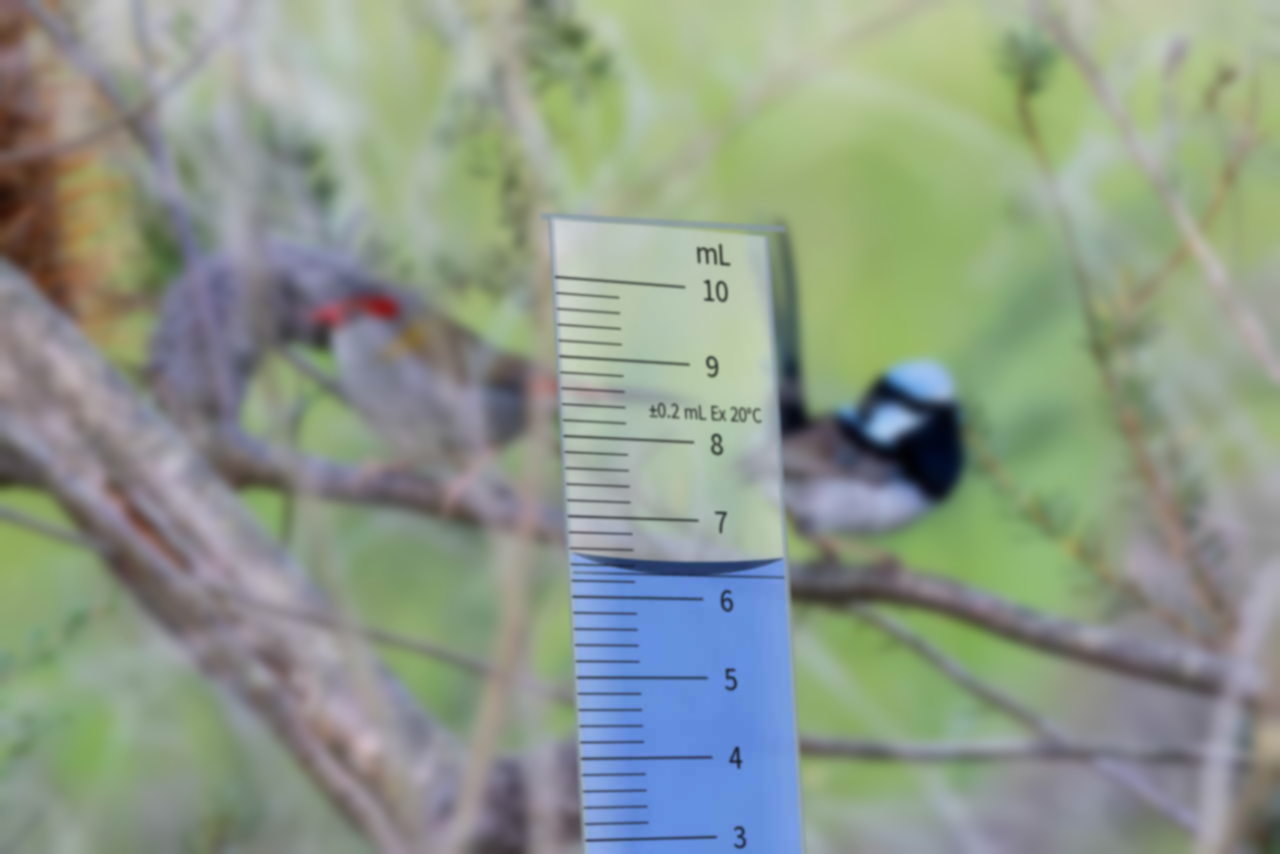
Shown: **6.3** mL
